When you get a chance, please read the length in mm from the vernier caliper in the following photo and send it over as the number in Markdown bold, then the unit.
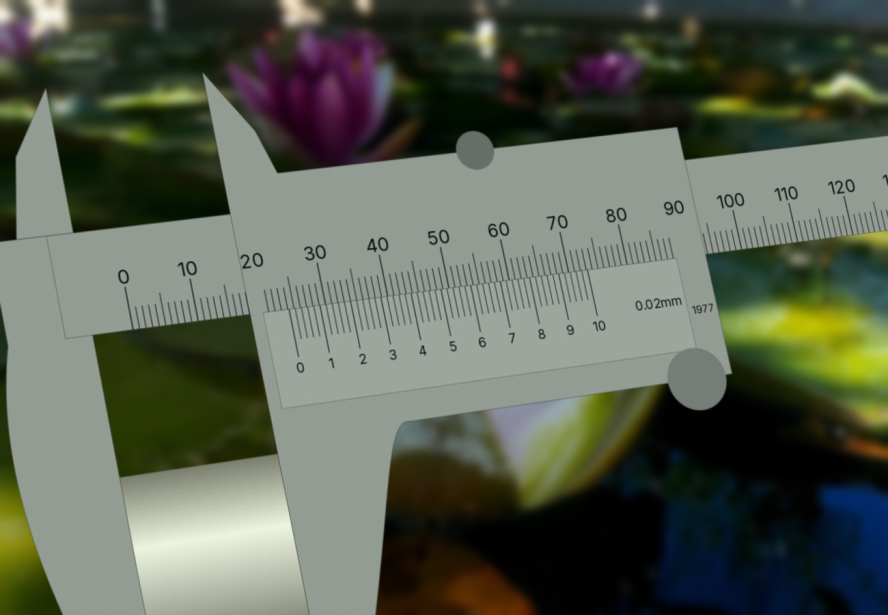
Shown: **24.2** mm
